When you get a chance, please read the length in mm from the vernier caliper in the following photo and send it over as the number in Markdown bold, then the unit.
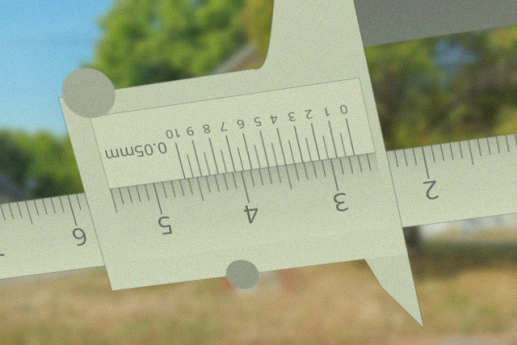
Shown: **27.4** mm
